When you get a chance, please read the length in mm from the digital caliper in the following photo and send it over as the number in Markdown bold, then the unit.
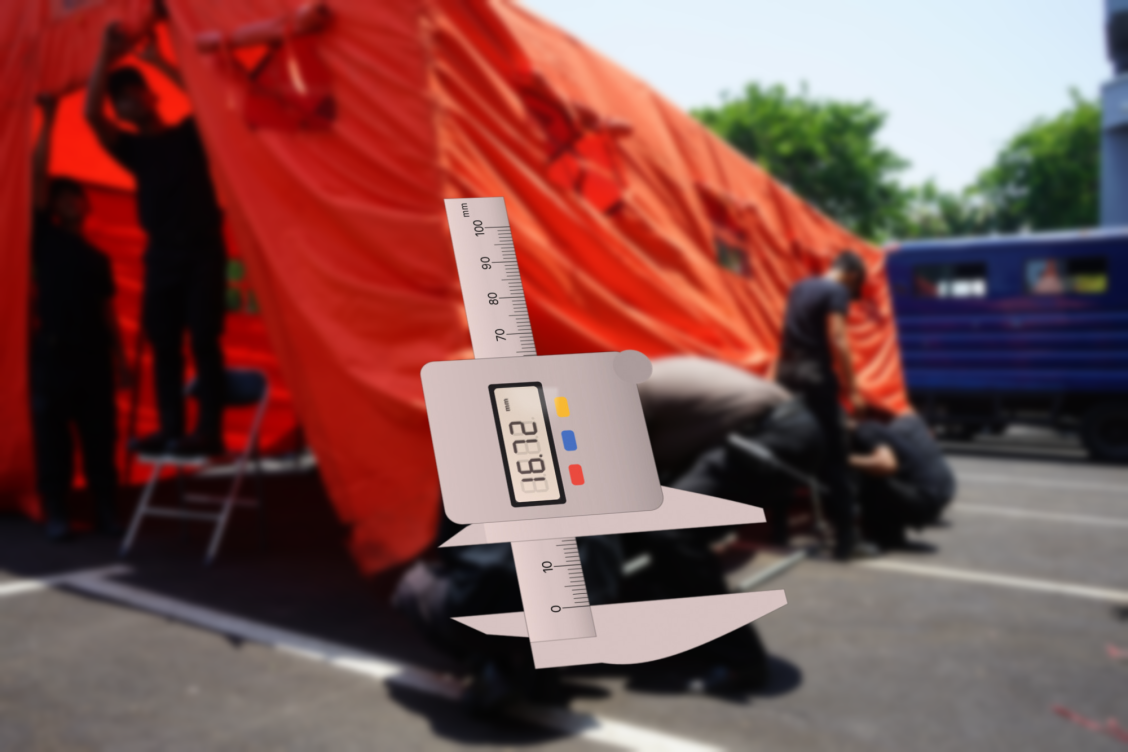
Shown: **16.72** mm
